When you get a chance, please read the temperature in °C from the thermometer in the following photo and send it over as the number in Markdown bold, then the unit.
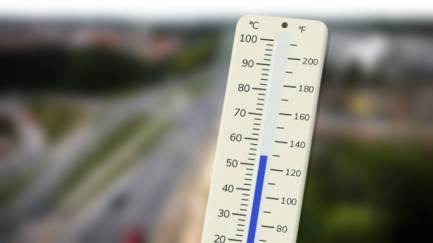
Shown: **54** °C
